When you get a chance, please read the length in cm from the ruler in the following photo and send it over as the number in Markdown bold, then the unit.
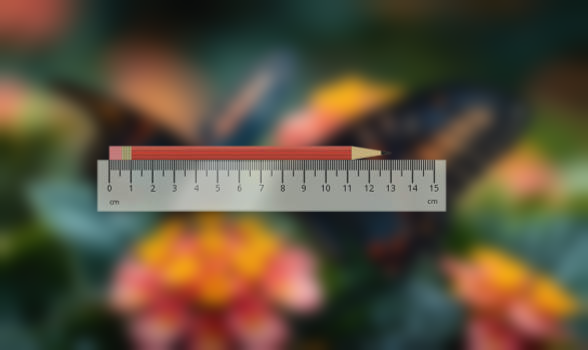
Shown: **13** cm
